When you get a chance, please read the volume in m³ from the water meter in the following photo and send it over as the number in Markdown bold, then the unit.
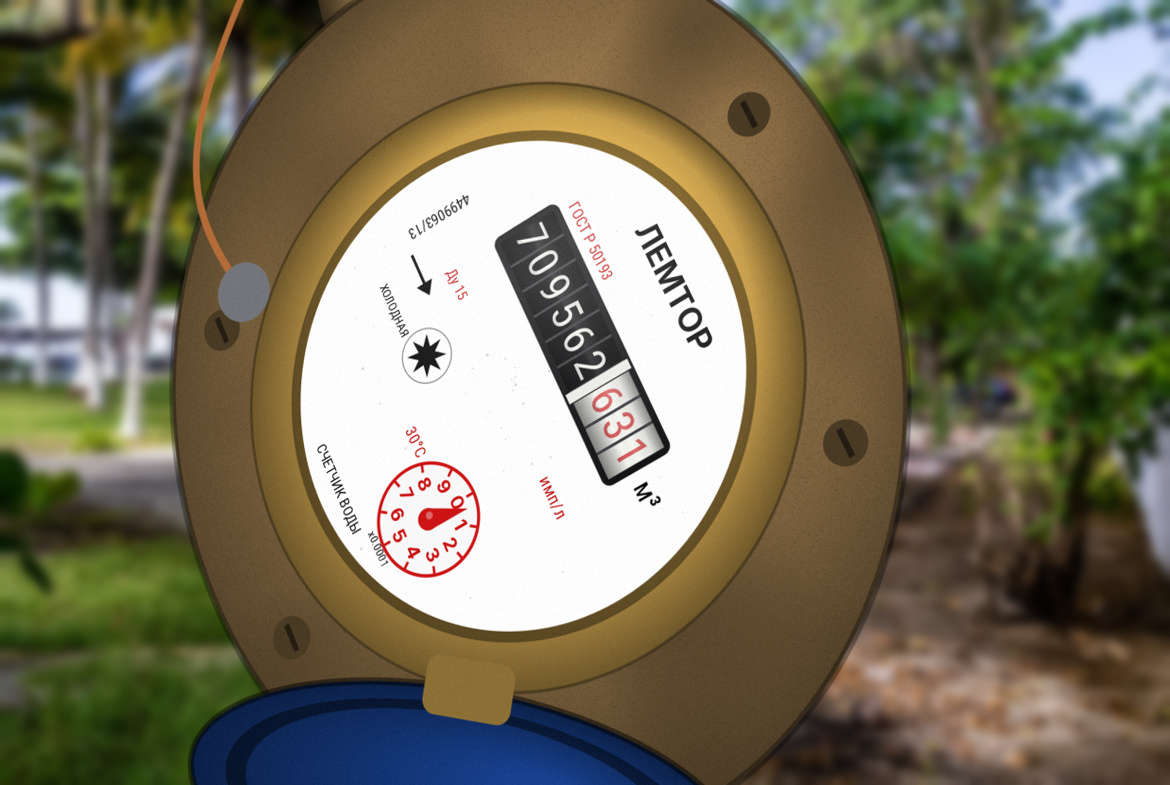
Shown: **709562.6310** m³
